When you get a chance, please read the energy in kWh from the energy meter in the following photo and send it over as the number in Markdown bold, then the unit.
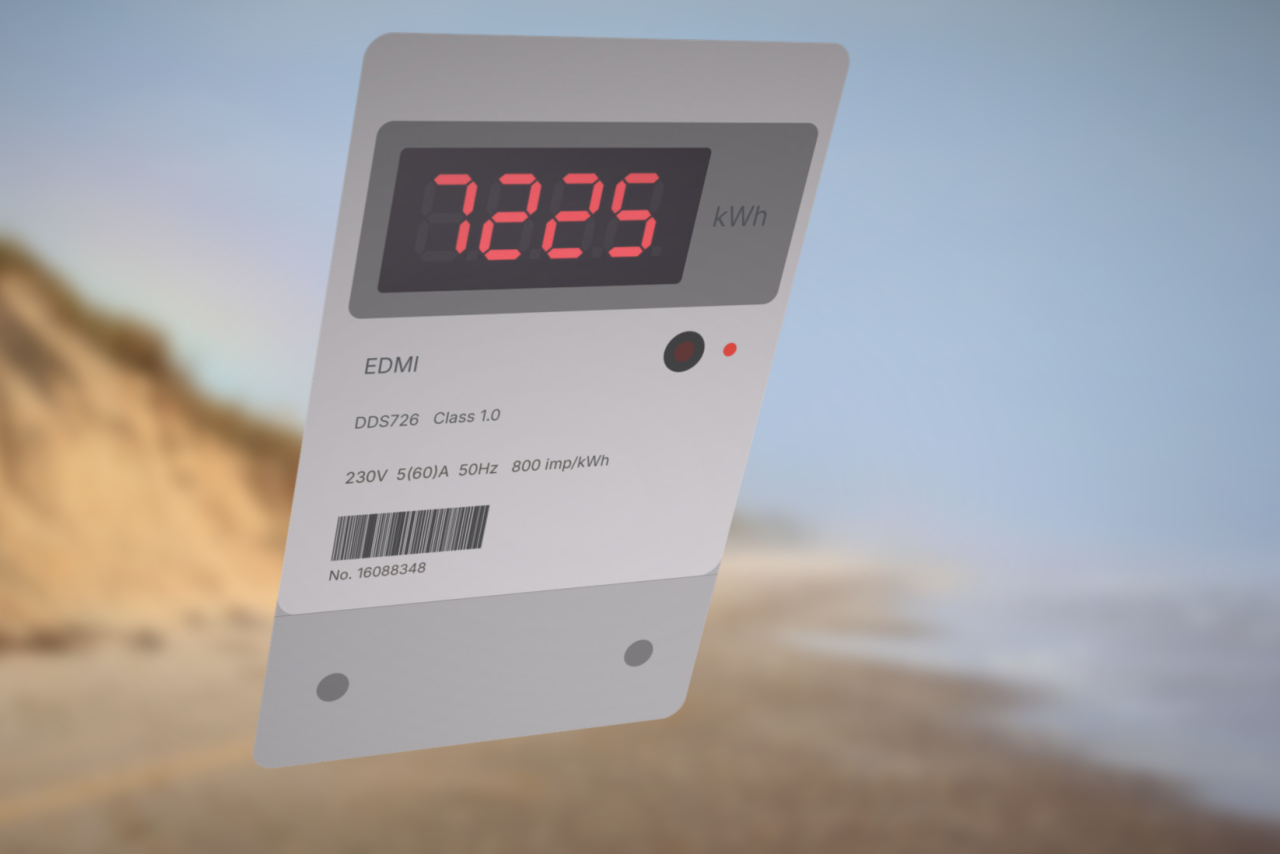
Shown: **7225** kWh
